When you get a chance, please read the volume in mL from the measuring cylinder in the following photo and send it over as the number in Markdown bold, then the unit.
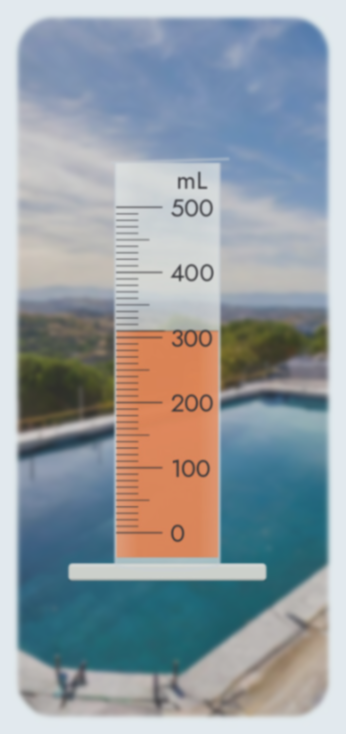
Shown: **310** mL
